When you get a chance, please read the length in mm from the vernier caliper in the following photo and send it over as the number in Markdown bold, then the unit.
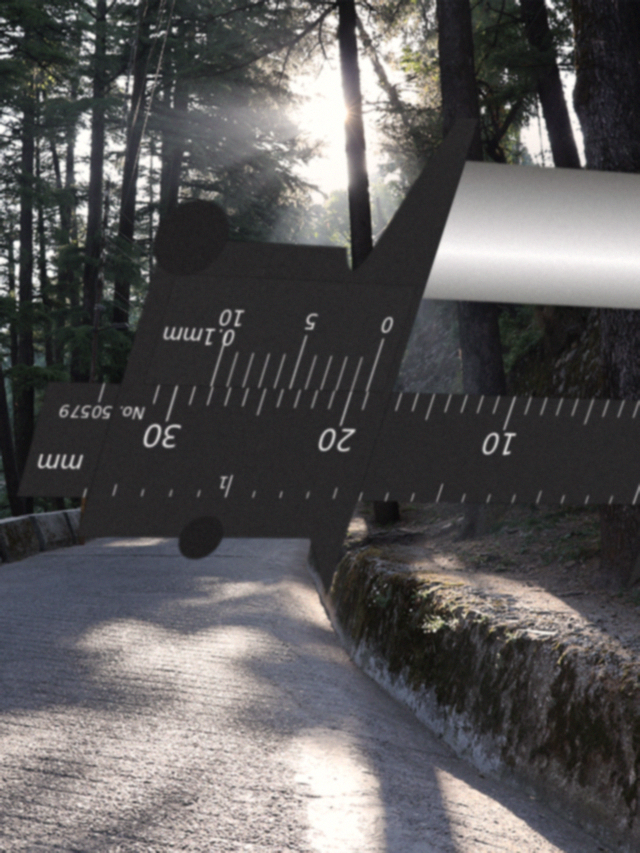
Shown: **19.1** mm
